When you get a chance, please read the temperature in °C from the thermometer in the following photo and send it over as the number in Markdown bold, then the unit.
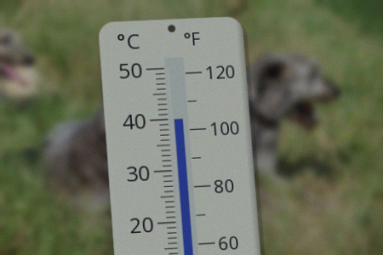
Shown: **40** °C
